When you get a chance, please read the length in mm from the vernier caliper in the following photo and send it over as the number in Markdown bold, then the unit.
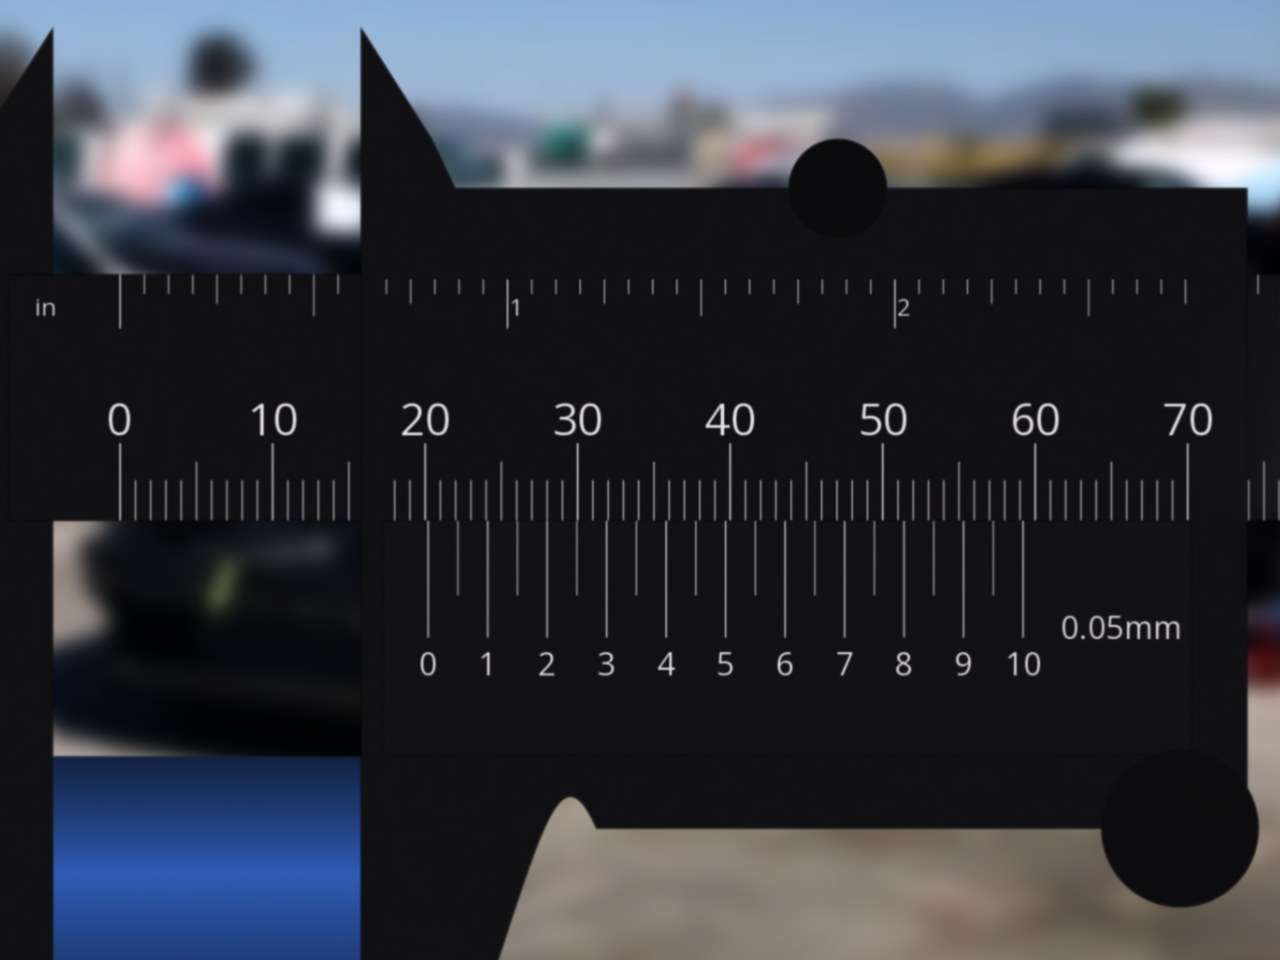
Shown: **20.2** mm
